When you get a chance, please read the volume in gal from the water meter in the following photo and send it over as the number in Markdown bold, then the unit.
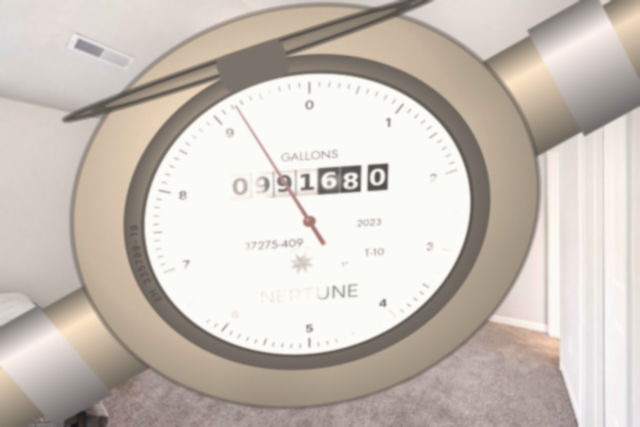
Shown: **991679.2** gal
